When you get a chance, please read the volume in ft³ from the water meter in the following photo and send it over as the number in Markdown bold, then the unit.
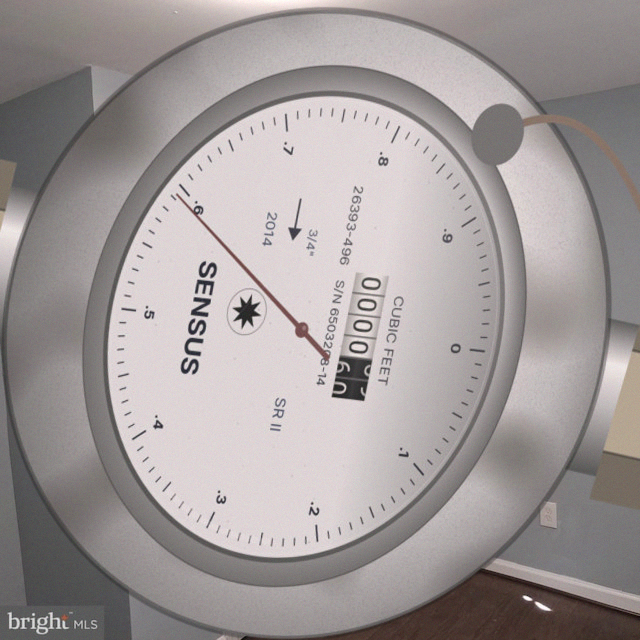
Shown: **59.59** ft³
